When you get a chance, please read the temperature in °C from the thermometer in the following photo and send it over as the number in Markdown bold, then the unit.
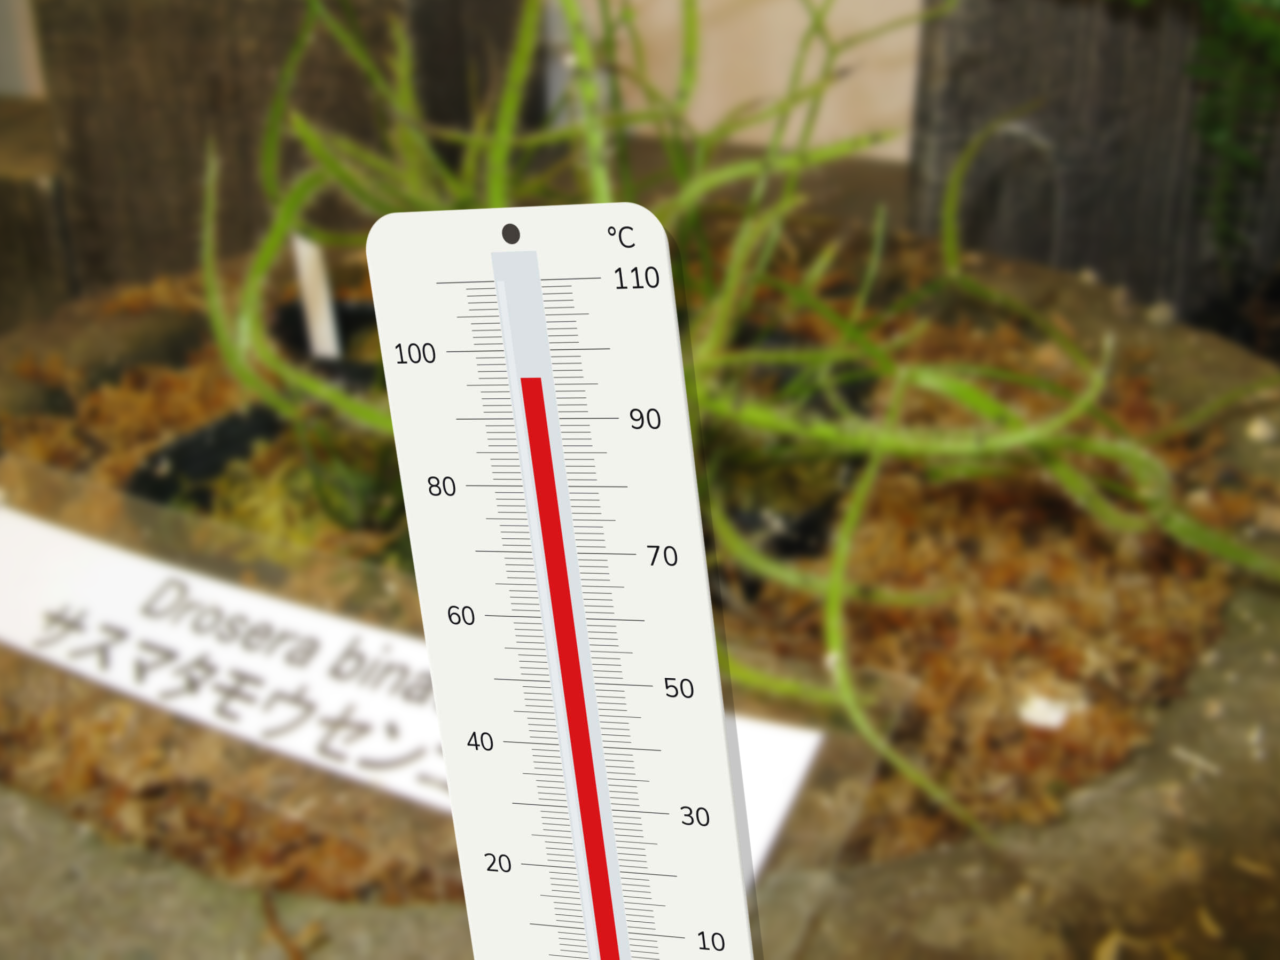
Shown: **96** °C
